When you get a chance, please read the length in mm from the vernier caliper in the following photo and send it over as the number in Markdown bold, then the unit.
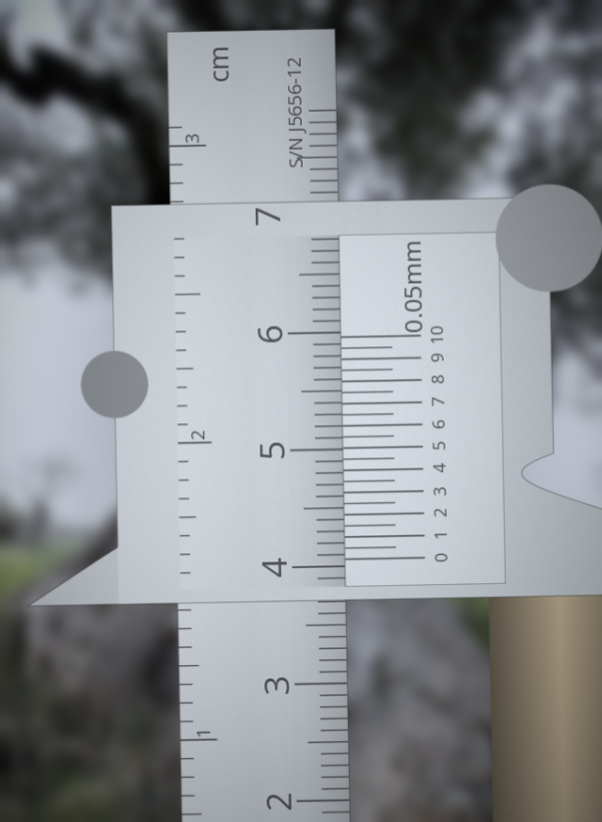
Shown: **40.6** mm
